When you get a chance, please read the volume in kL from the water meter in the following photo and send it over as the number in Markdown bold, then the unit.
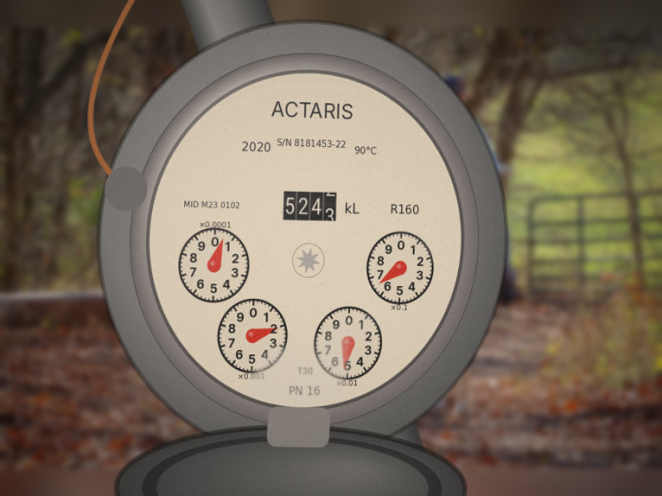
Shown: **5242.6520** kL
